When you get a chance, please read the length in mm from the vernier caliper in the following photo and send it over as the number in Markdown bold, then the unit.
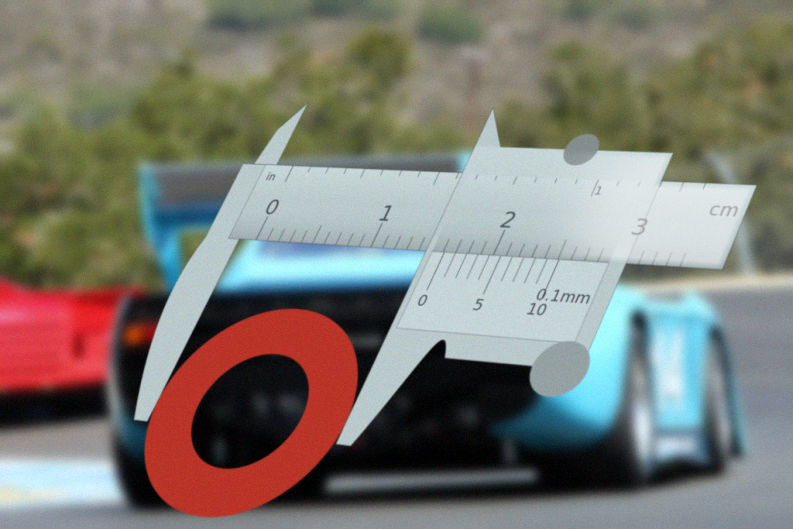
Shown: **16.1** mm
